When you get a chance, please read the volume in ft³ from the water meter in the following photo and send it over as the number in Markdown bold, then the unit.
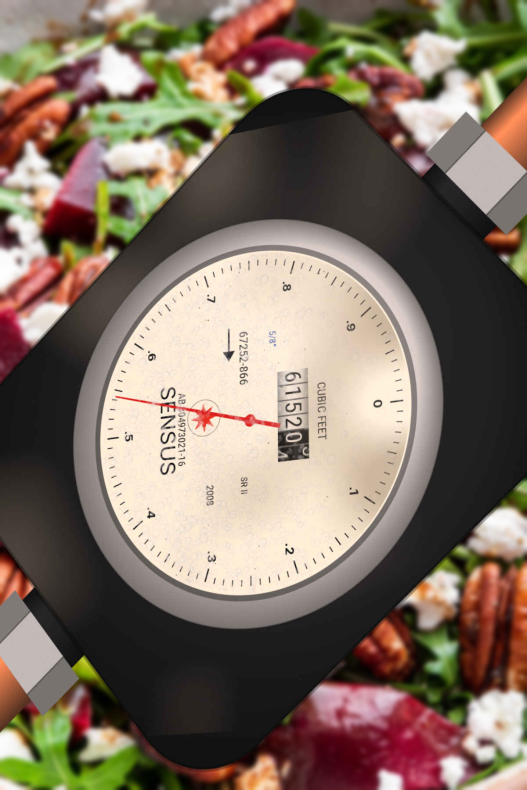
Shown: **615203.54** ft³
